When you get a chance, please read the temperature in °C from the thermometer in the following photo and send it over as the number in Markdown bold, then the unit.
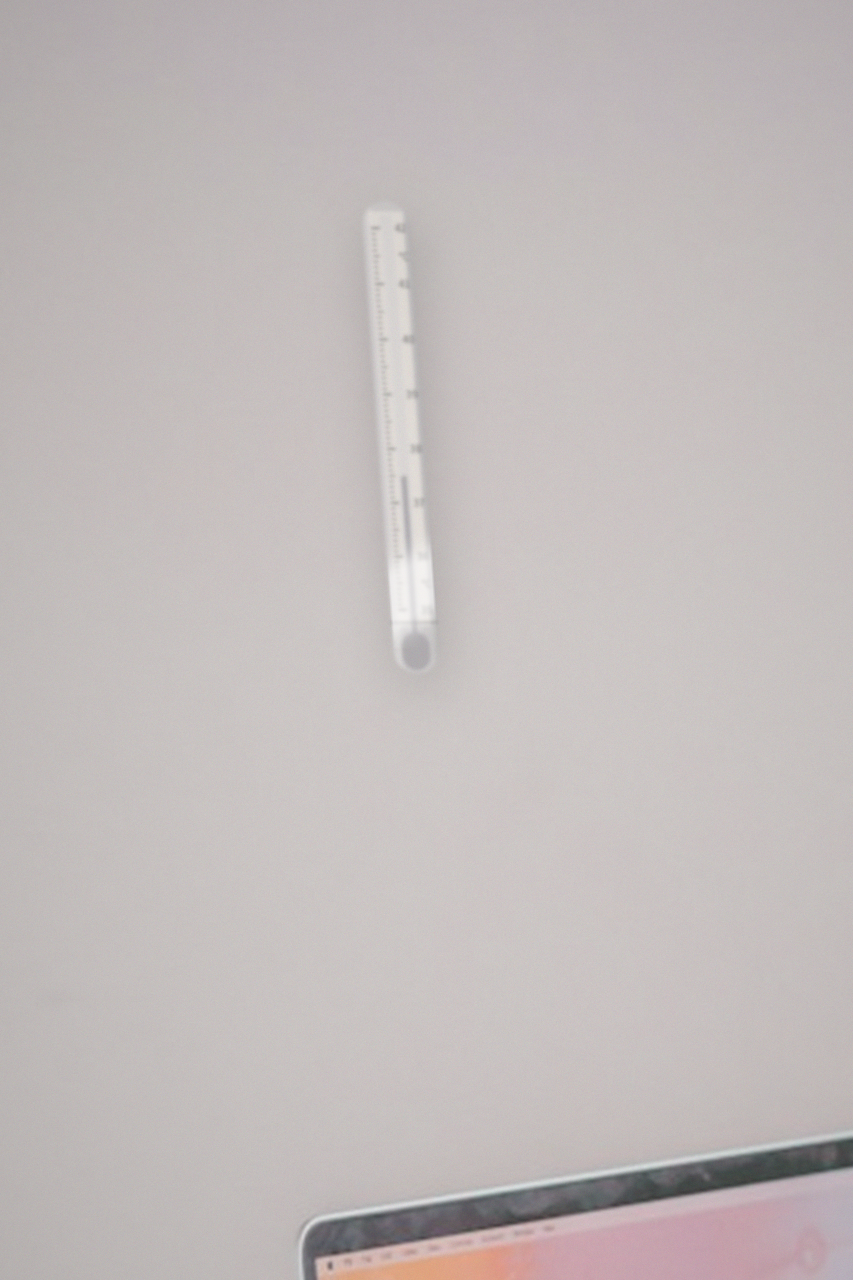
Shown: **37.5** °C
